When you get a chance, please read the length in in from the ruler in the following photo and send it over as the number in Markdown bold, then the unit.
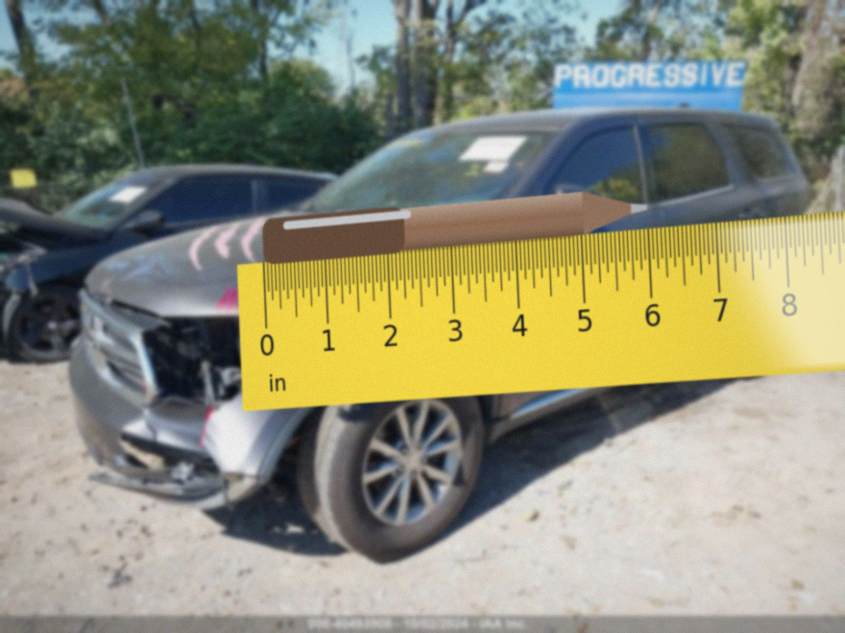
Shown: **6** in
